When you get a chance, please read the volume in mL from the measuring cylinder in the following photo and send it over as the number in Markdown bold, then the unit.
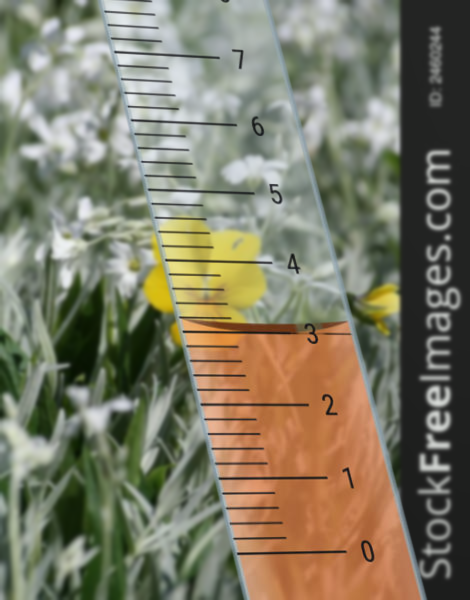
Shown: **3** mL
